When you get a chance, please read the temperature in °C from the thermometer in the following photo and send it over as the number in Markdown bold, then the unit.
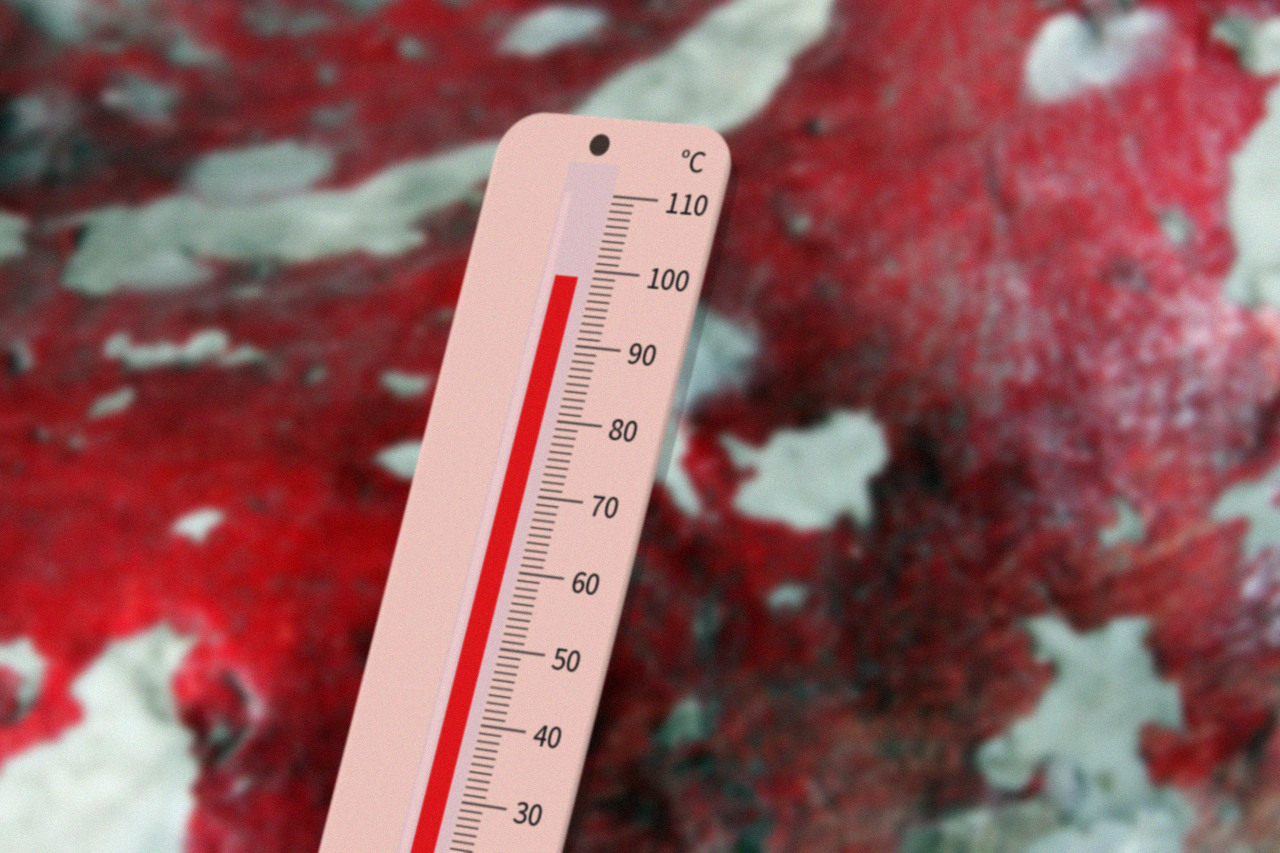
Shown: **99** °C
